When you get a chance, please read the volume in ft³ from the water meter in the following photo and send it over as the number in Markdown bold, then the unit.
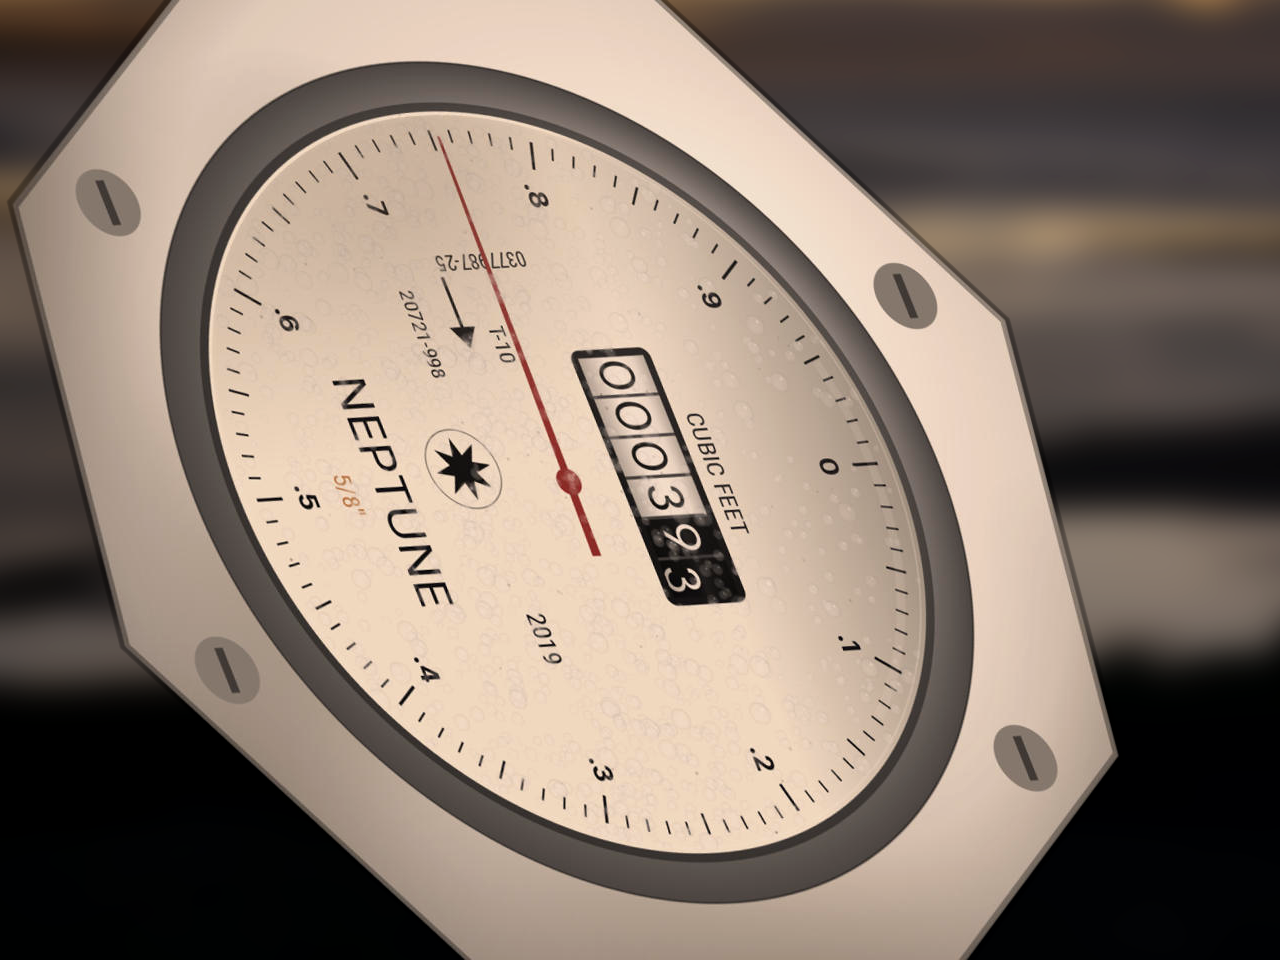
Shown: **392.75** ft³
